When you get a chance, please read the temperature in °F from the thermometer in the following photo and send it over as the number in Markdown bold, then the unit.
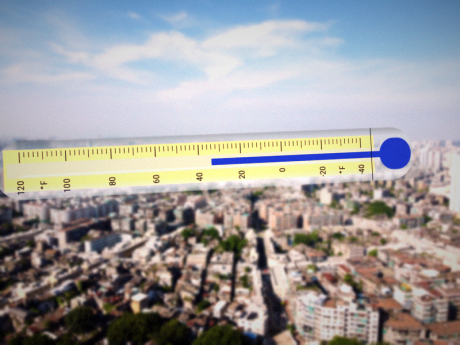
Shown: **34** °F
